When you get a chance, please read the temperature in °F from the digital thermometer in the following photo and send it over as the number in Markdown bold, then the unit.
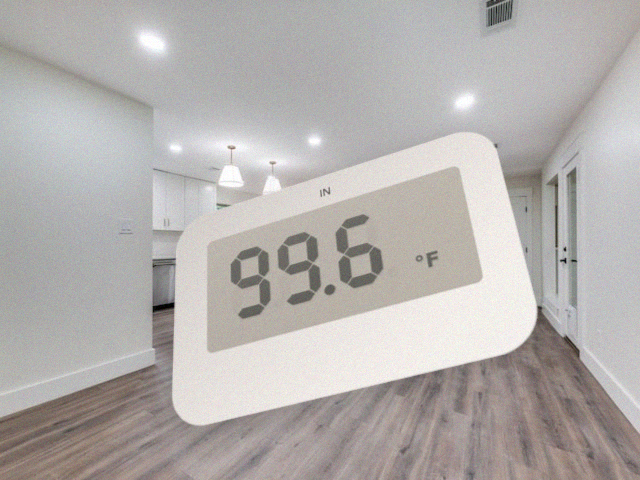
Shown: **99.6** °F
